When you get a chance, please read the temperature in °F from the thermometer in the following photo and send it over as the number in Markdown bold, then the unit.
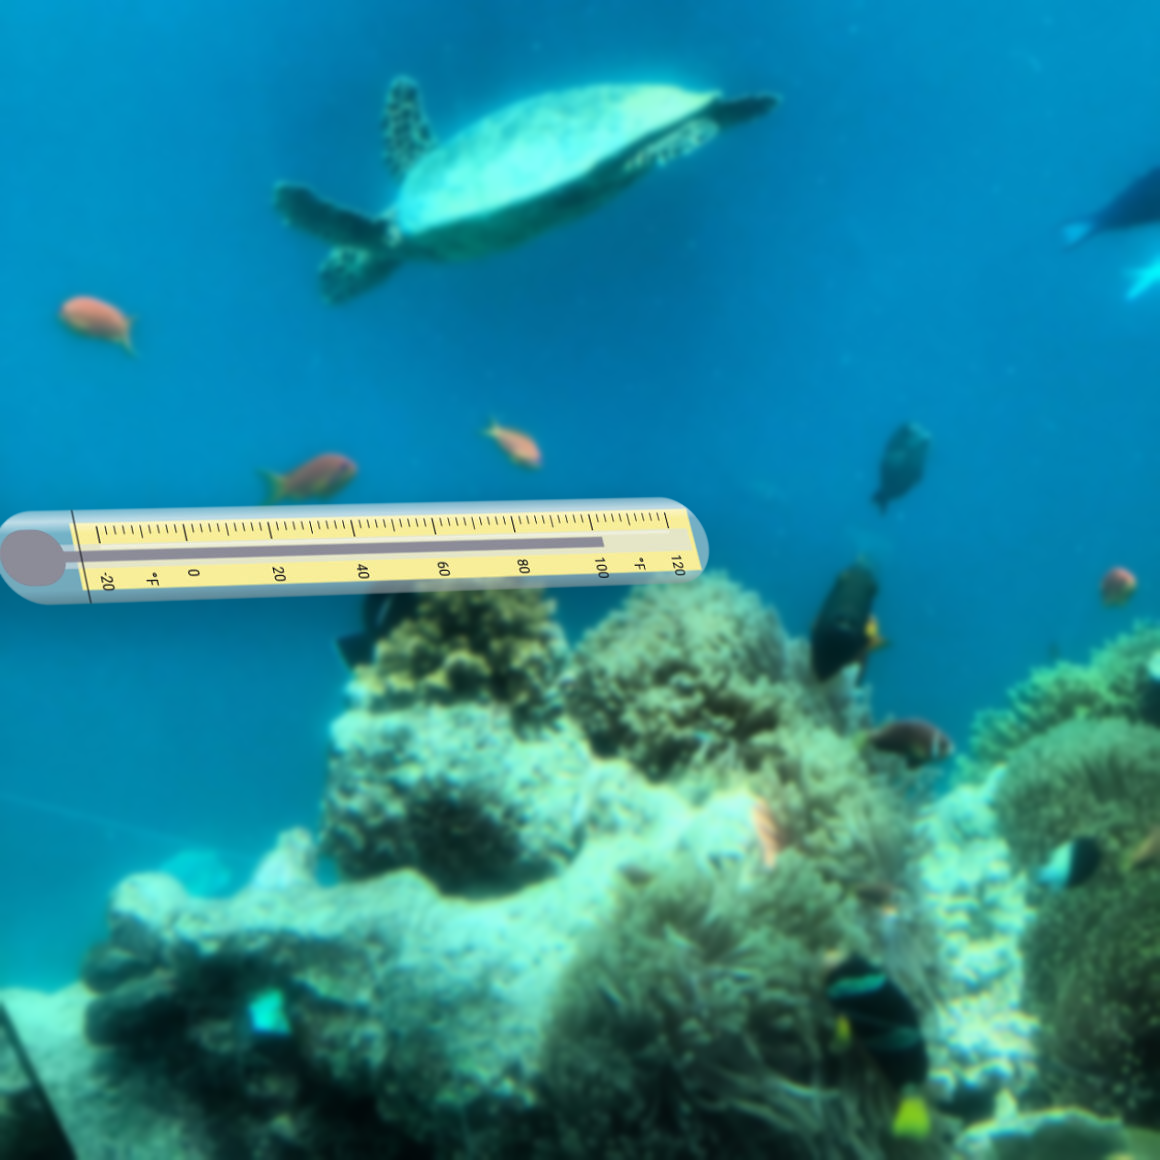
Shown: **102** °F
